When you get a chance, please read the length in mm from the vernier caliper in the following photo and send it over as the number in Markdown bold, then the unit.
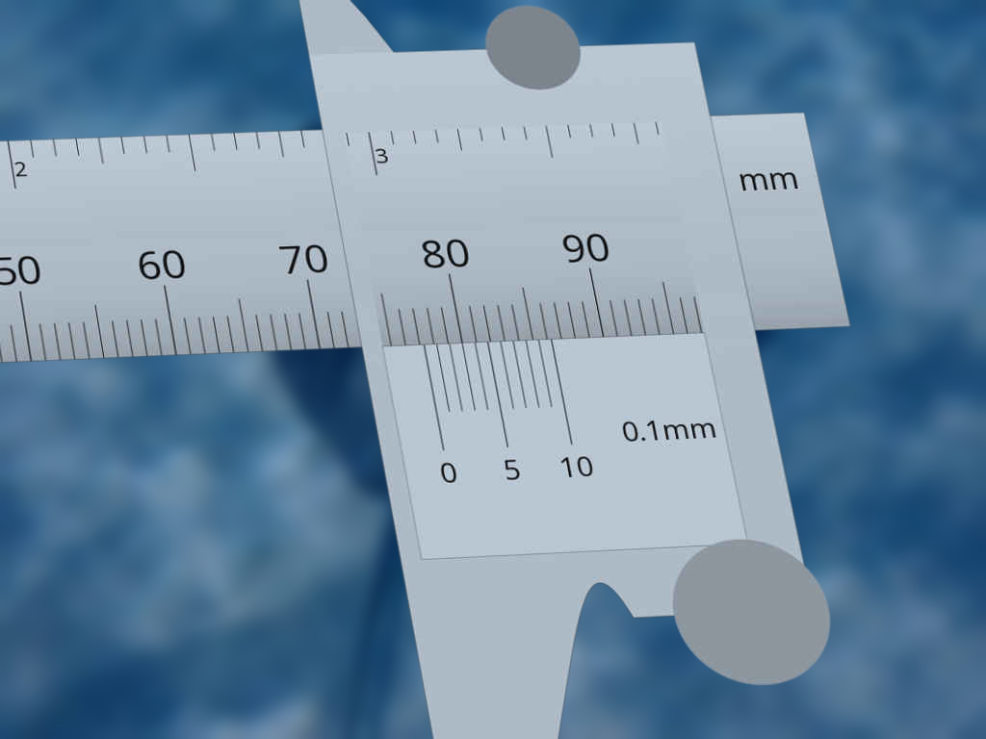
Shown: **77.3** mm
